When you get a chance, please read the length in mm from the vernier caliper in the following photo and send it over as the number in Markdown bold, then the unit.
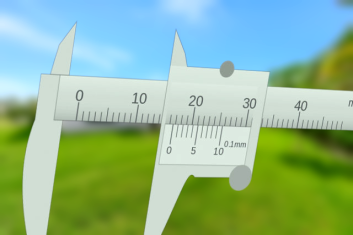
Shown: **16.6** mm
